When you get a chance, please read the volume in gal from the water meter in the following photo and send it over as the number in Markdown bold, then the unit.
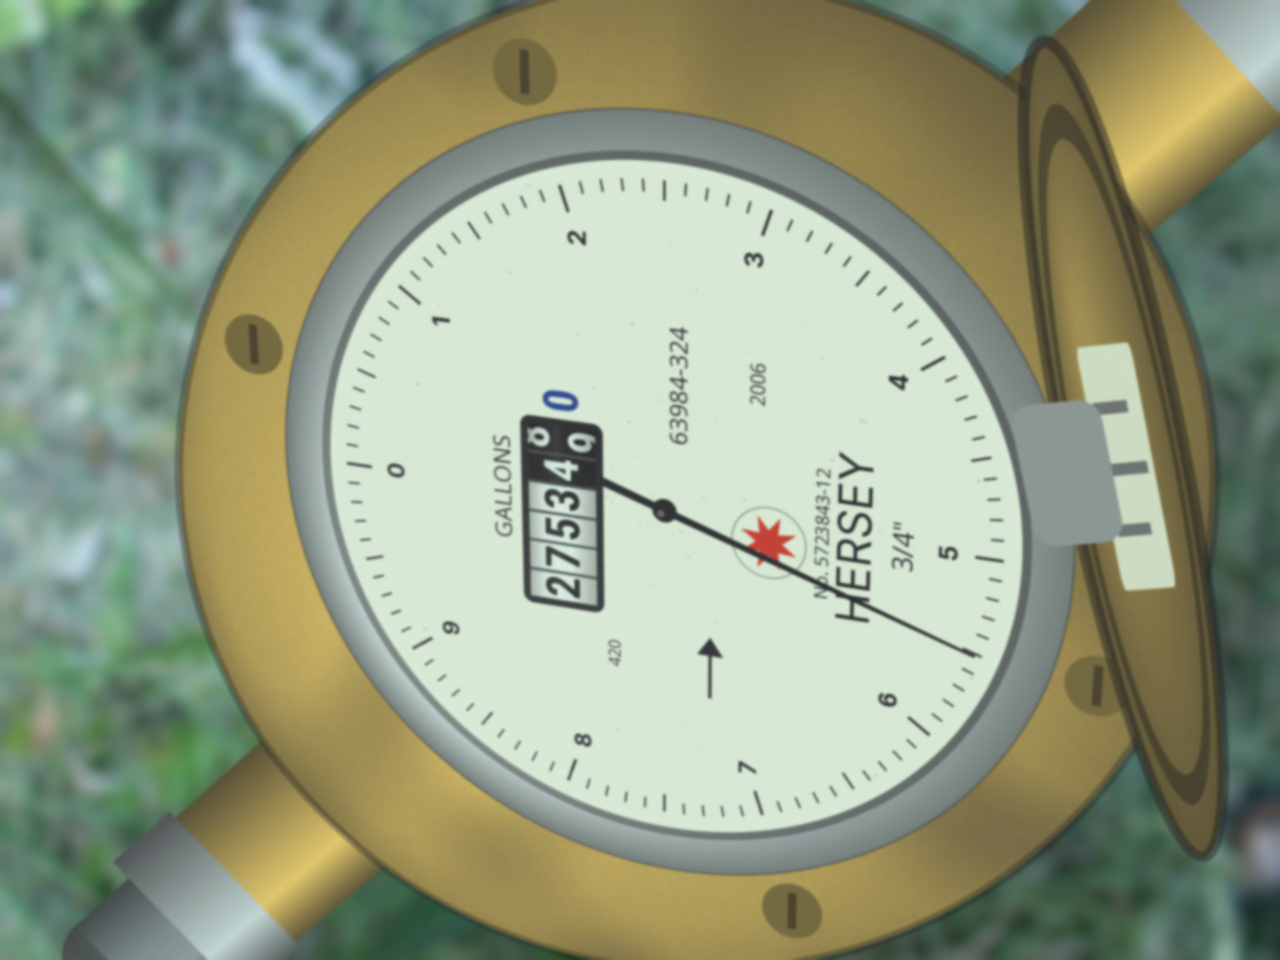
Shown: **2753485.5** gal
